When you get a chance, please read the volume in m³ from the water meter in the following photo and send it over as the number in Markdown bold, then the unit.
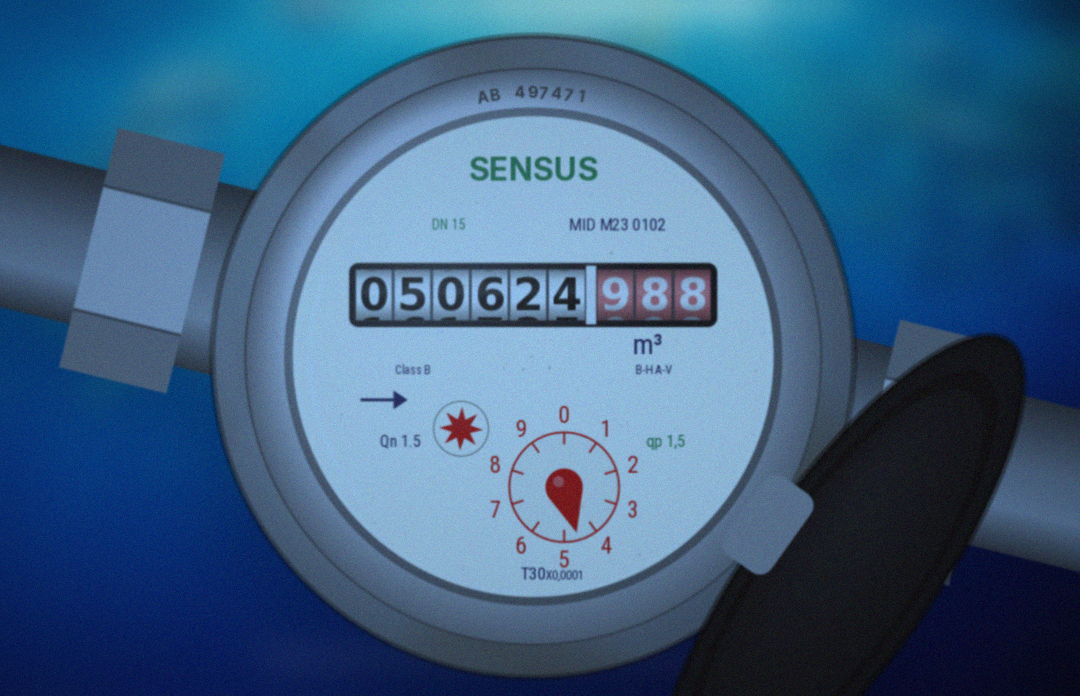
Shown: **50624.9884** m³
